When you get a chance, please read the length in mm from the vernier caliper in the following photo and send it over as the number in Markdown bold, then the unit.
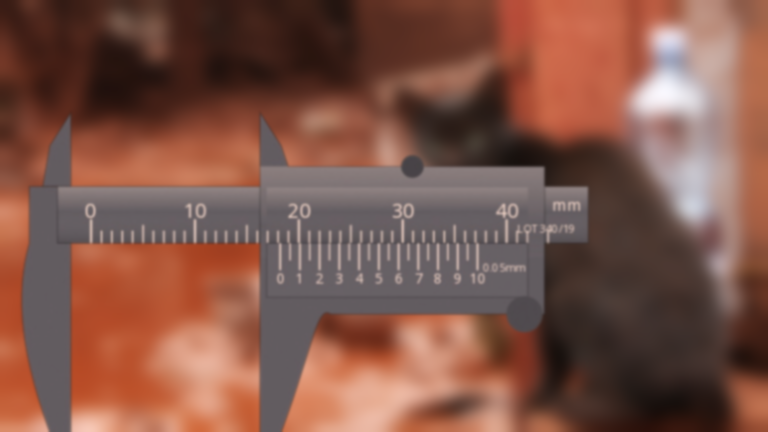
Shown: **18.2** mm
